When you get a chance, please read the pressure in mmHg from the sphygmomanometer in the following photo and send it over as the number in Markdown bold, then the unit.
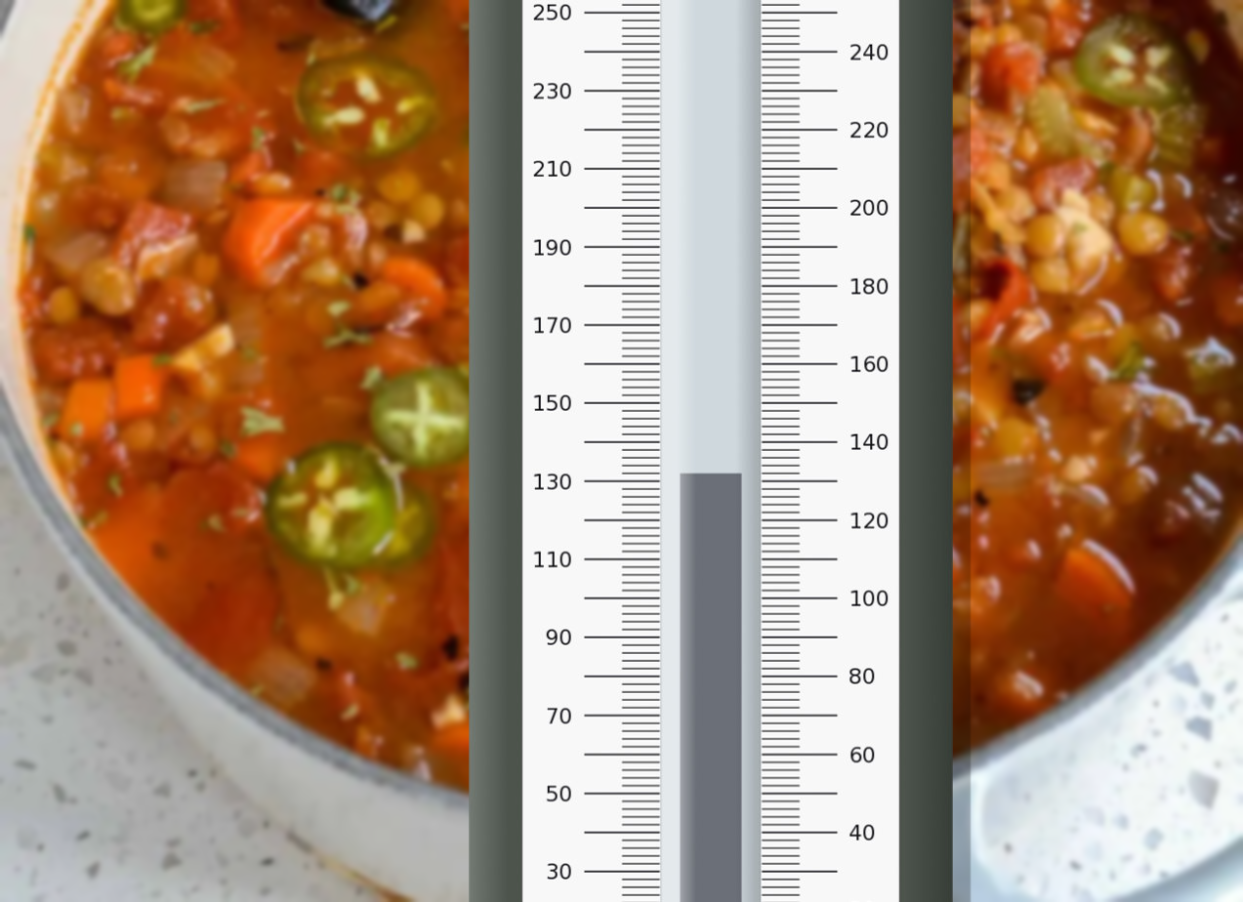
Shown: **132** mmHg
